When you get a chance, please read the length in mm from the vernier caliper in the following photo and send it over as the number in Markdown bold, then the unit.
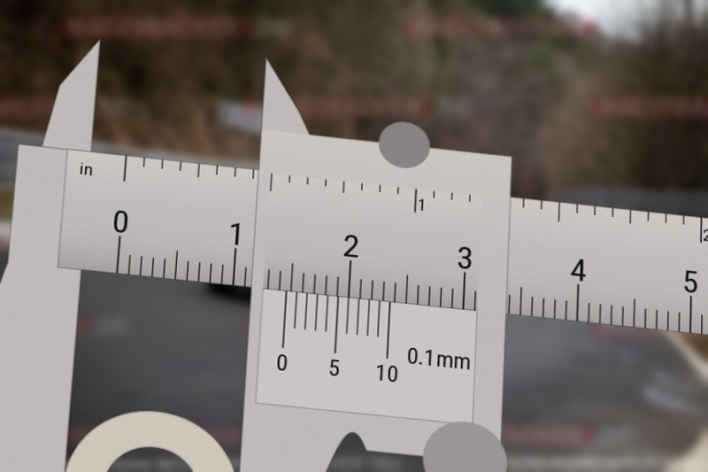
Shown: **14.6** mm
